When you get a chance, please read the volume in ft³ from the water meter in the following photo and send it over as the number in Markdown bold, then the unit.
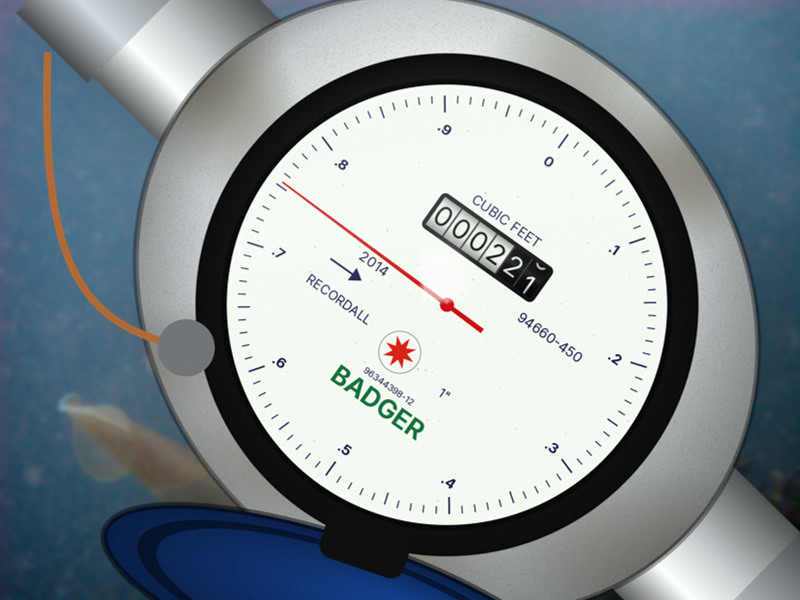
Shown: **220.75** ft³
